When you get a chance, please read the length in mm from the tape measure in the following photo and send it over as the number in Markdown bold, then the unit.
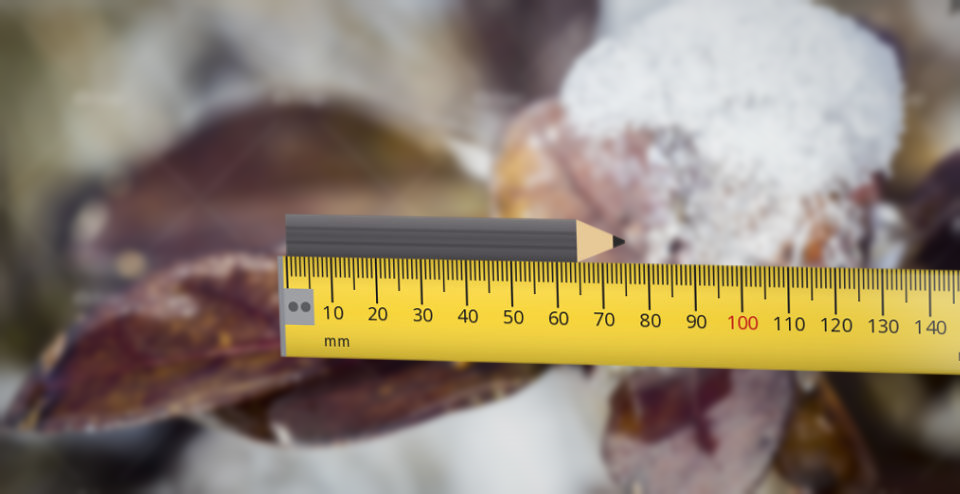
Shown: **75** mm
